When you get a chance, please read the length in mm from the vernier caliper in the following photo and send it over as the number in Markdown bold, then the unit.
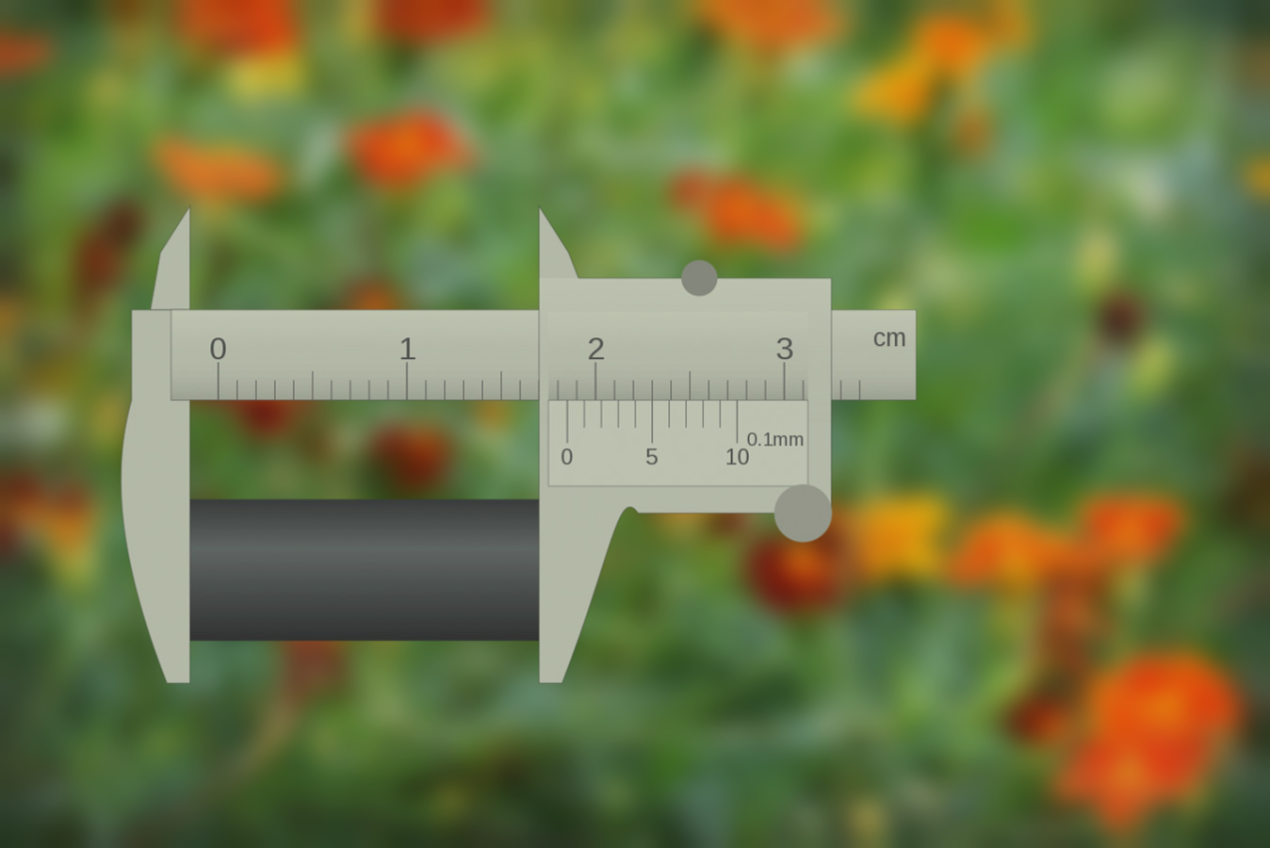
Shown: **18.5** mm
